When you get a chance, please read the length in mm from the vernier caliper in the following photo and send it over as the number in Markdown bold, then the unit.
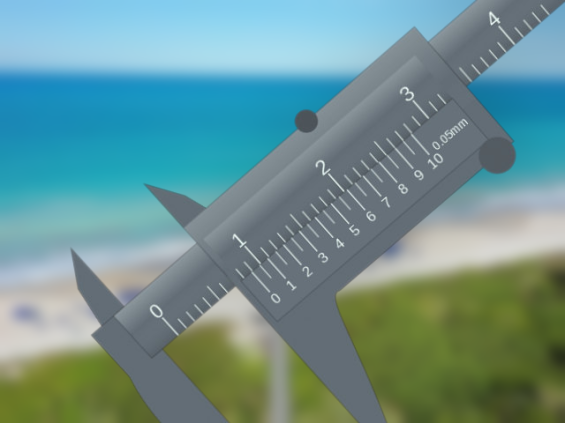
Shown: **8.9** mm
